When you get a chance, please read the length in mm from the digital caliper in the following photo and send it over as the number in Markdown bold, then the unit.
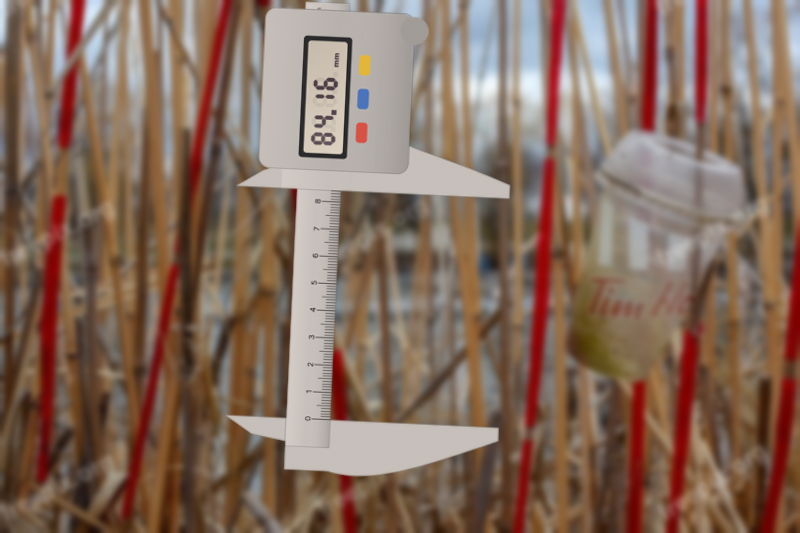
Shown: **84.16** mm
